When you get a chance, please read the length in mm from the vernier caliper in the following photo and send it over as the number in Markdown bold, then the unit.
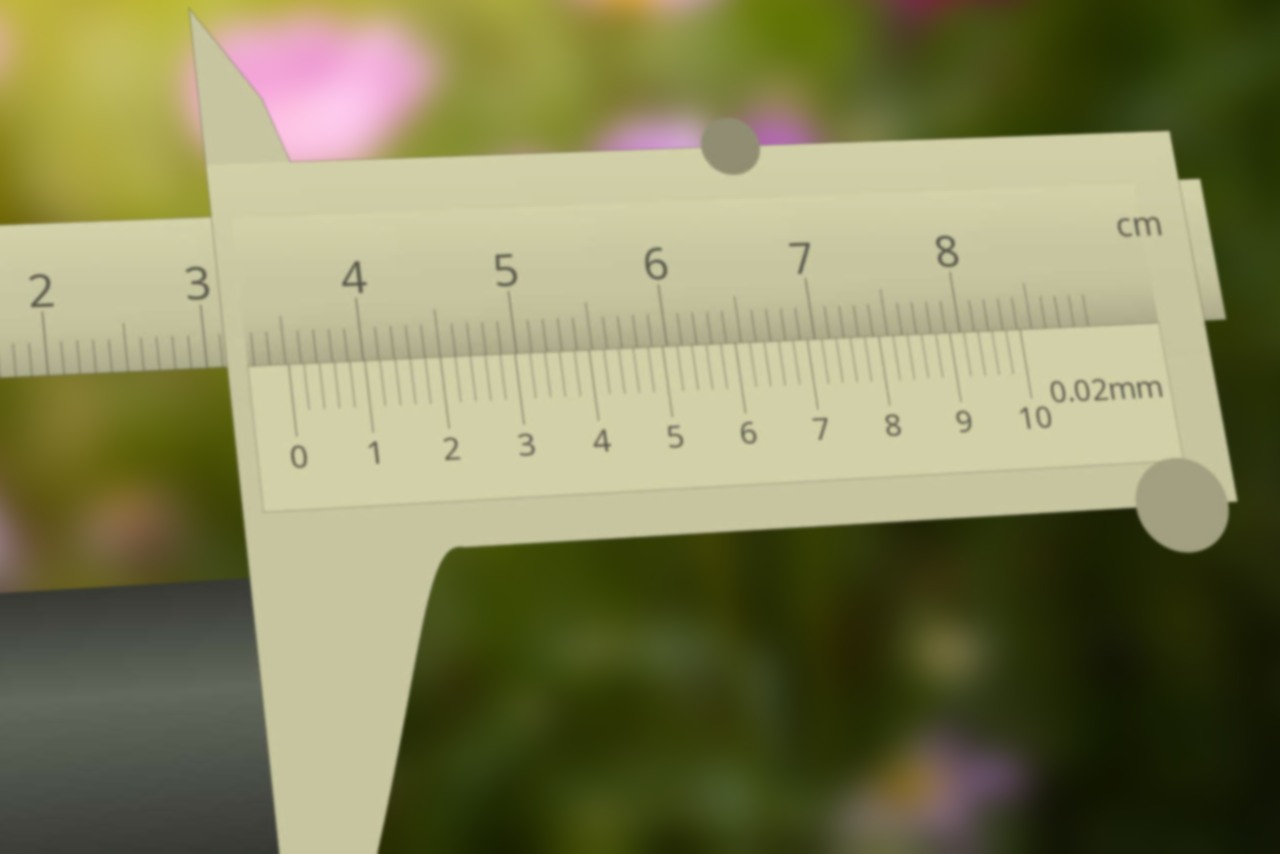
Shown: **35.2** mm
